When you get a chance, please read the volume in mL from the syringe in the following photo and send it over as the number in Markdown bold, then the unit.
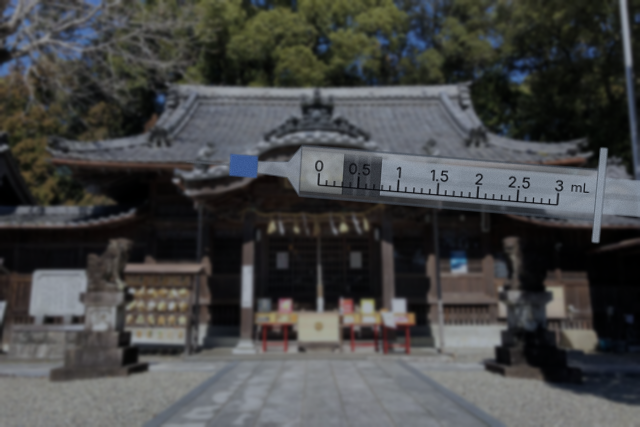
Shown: **0.3** mL
